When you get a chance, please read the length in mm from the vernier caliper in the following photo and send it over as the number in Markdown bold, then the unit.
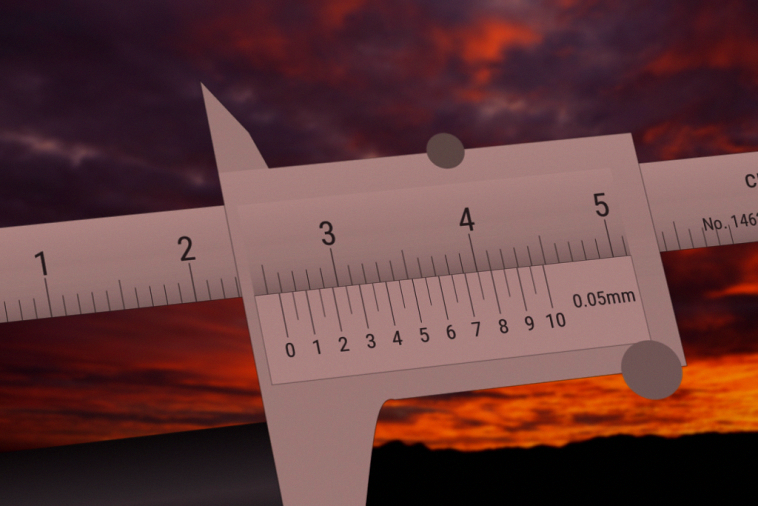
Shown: **25.8** mm
